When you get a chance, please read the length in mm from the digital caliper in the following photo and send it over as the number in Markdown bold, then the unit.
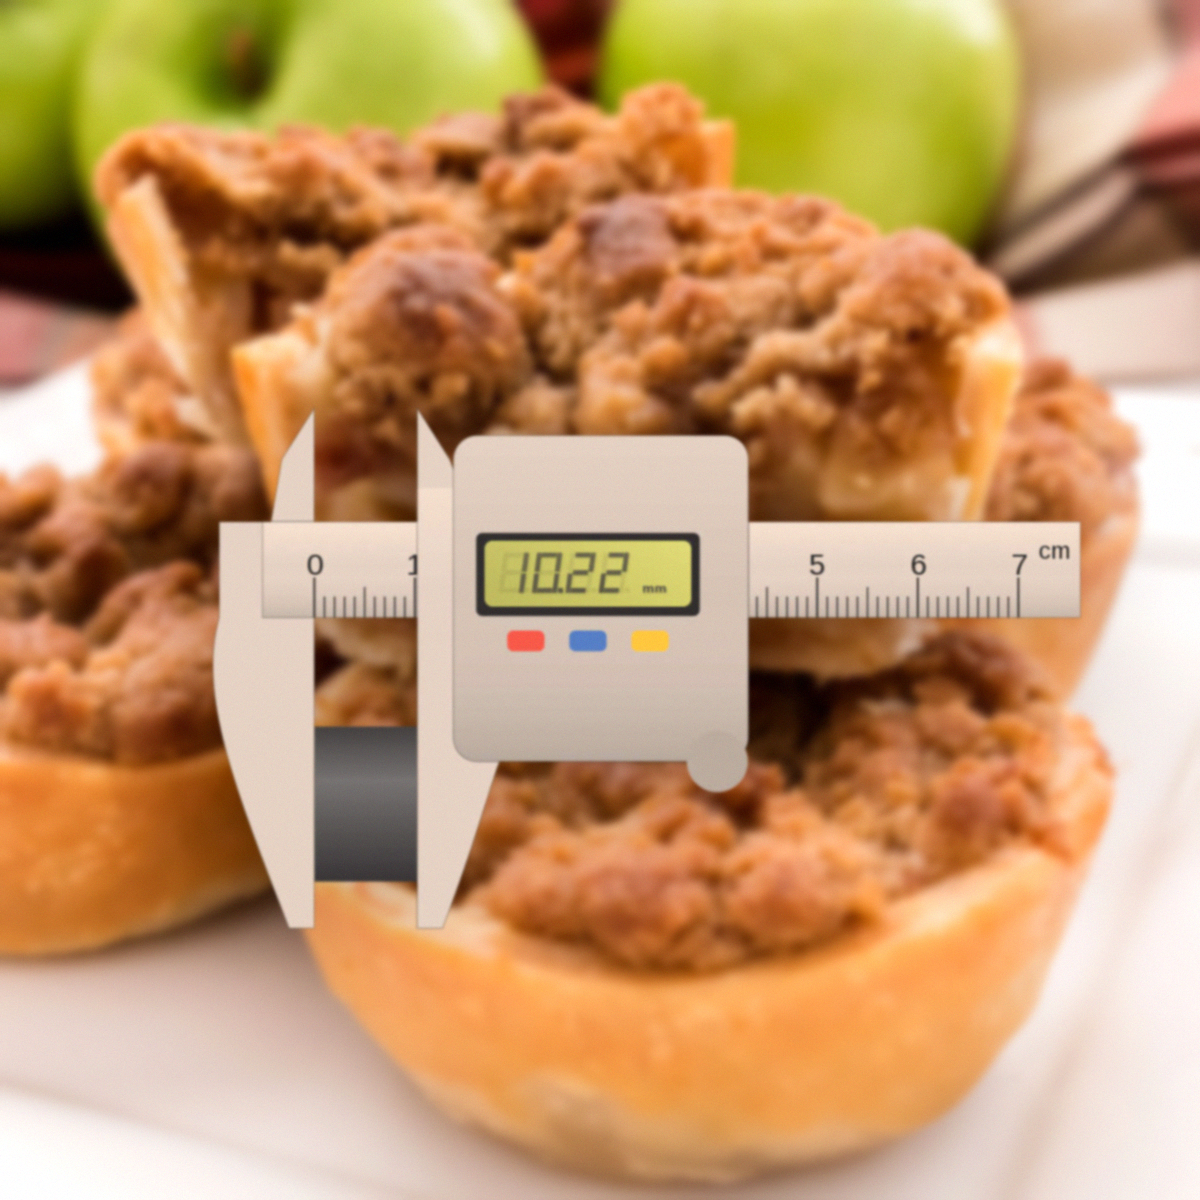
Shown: **10.22** mm
